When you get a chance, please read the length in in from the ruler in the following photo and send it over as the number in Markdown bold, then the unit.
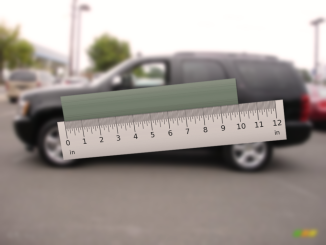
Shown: **10** in
